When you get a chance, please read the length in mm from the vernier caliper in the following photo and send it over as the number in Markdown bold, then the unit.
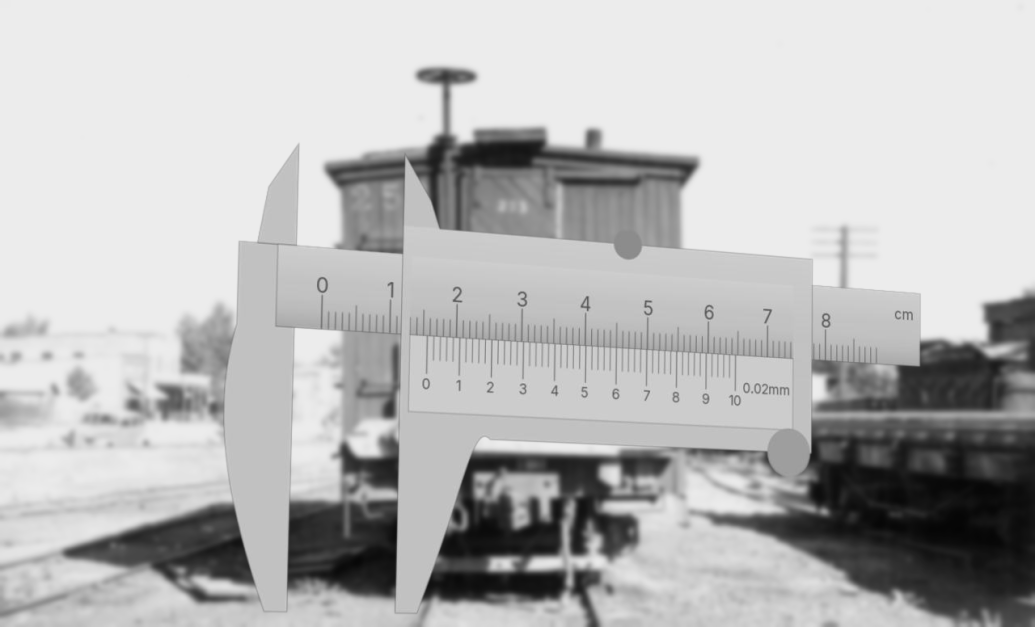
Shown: **15.6** mm
